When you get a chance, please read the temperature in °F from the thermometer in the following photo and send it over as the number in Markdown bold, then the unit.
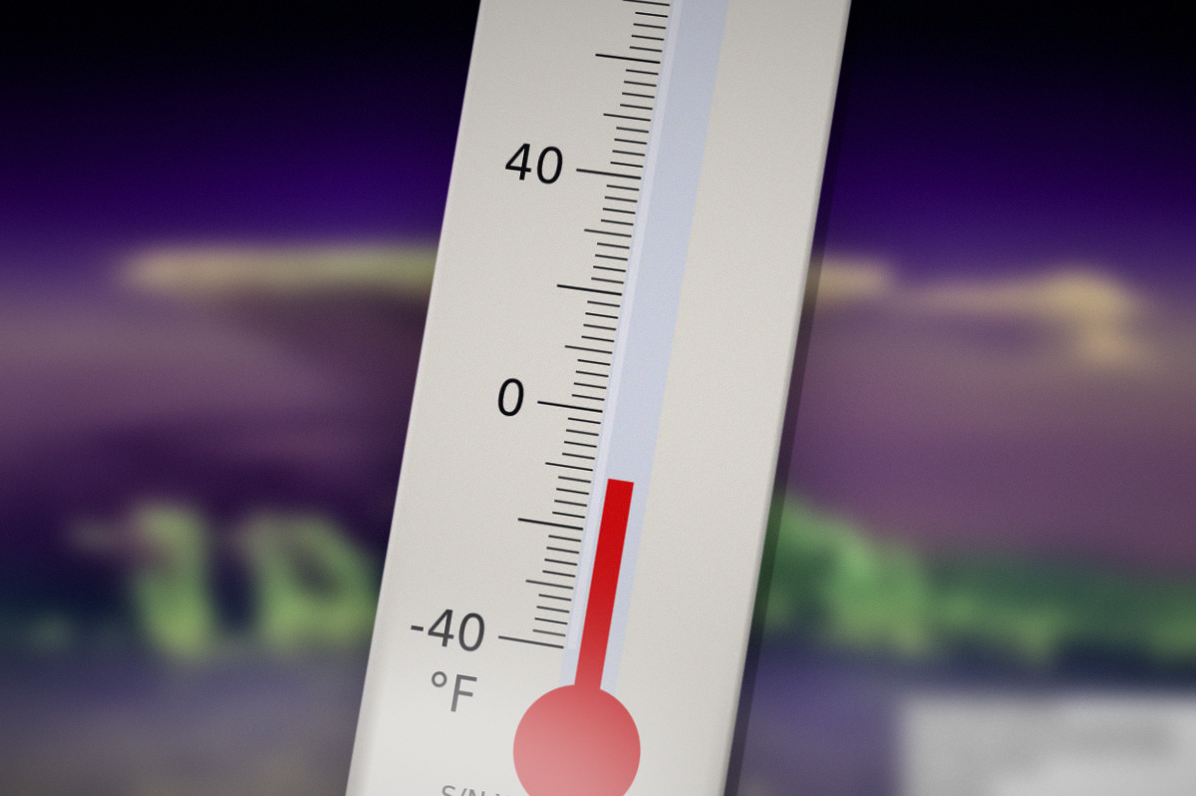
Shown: **-11** °F
